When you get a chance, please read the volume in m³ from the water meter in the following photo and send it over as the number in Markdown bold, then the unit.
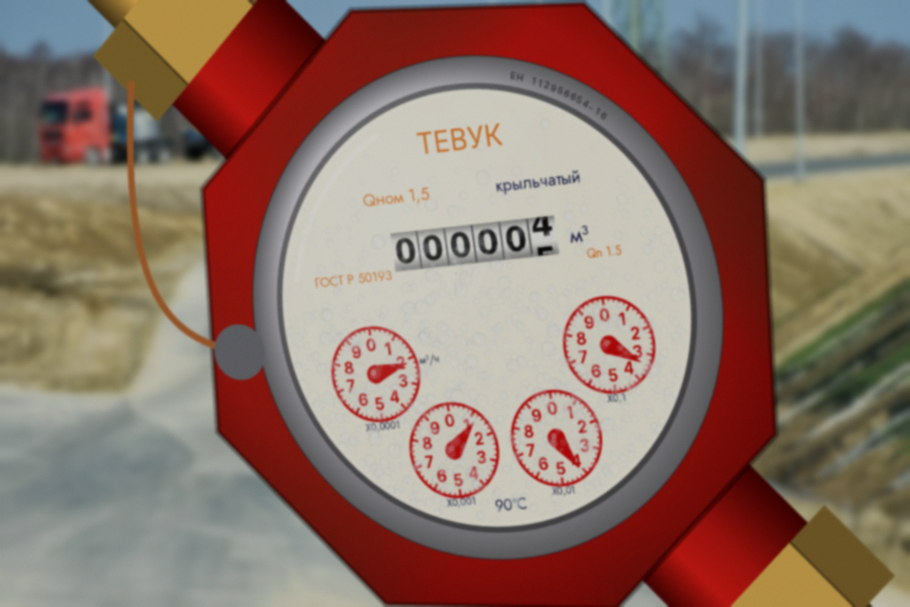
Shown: **4.3412** m³
